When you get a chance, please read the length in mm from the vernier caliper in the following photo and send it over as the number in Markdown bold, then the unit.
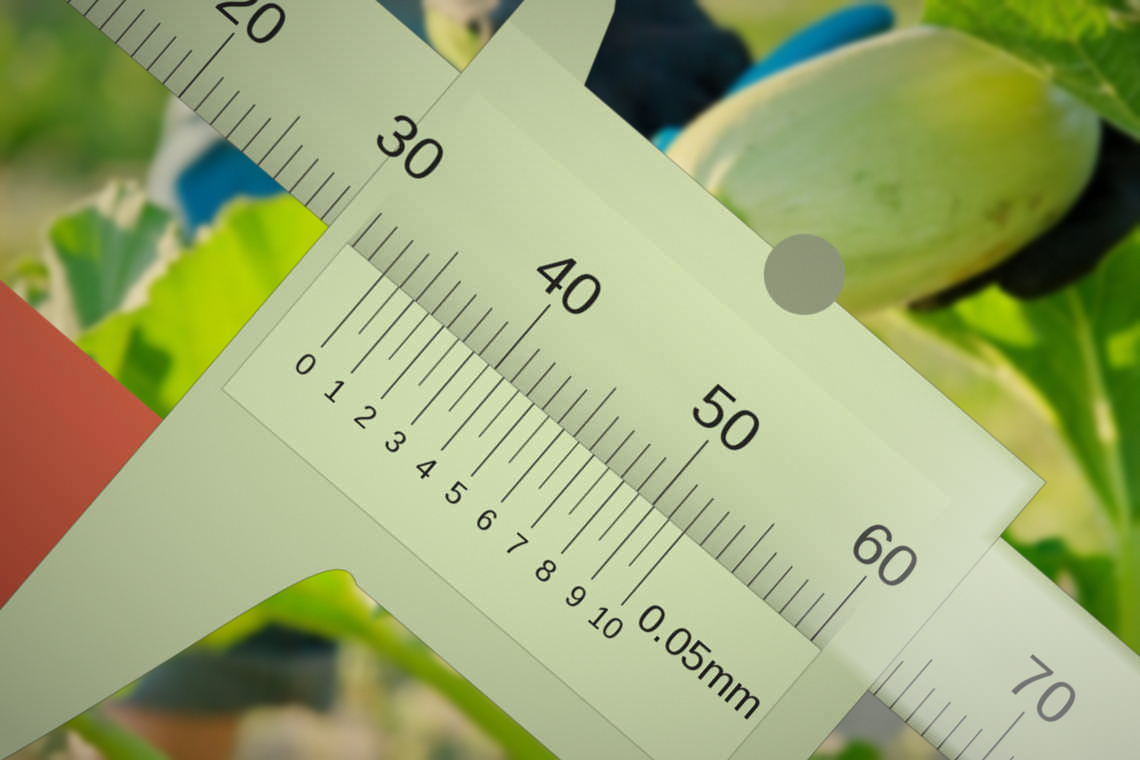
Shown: **33.0** mm
